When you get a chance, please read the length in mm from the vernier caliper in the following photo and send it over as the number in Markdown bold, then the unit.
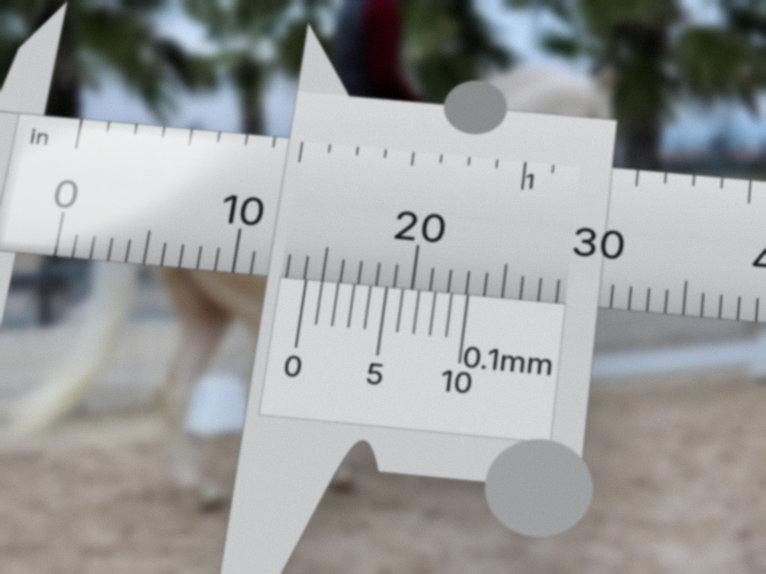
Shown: **14.1** mm
